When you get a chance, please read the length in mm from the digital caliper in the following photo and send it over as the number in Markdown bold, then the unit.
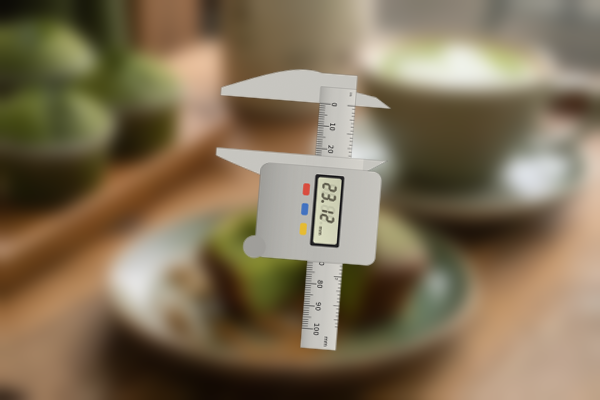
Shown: **23.12** mm
